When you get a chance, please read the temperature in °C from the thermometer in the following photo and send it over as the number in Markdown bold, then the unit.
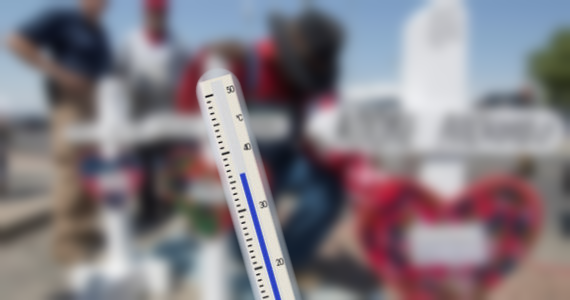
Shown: **36** °C
